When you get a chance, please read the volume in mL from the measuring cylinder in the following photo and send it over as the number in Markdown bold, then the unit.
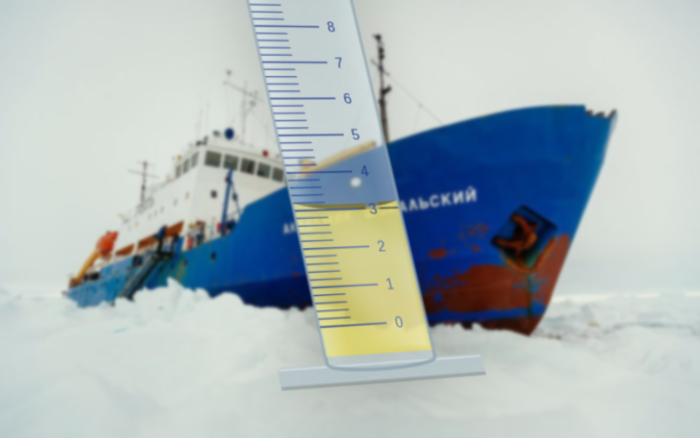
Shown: **3** mL
